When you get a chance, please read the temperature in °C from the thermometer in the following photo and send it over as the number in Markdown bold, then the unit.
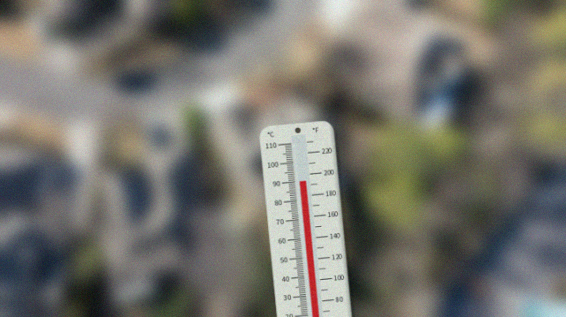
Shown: **90** °C
